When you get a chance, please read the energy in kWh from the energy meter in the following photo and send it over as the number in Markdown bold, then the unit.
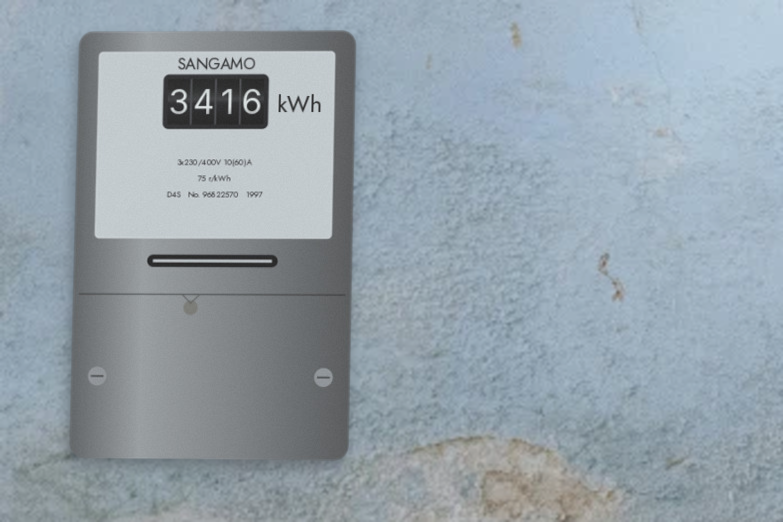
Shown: **3416** kWh
